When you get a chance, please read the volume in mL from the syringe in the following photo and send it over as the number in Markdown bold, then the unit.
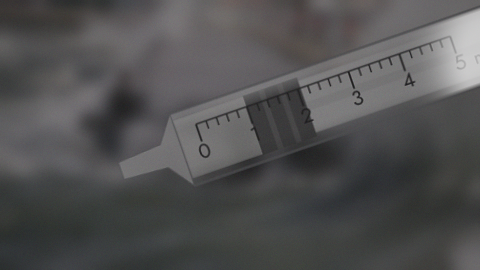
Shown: **1** mL
